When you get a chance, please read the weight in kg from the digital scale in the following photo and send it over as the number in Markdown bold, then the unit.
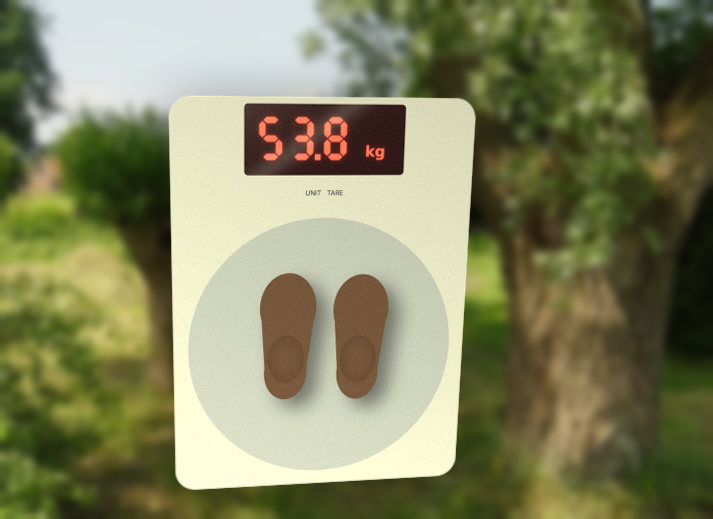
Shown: **53.8** kg
